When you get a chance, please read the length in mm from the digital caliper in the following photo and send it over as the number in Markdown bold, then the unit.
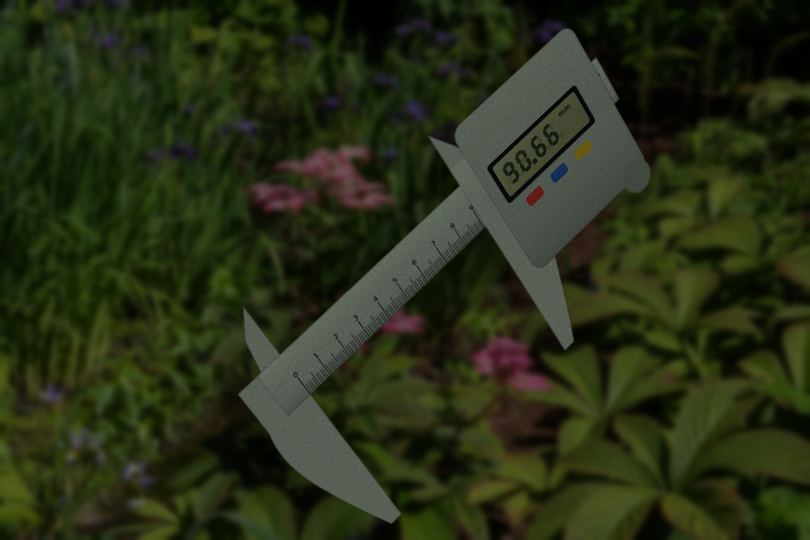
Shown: **90.66** mm
